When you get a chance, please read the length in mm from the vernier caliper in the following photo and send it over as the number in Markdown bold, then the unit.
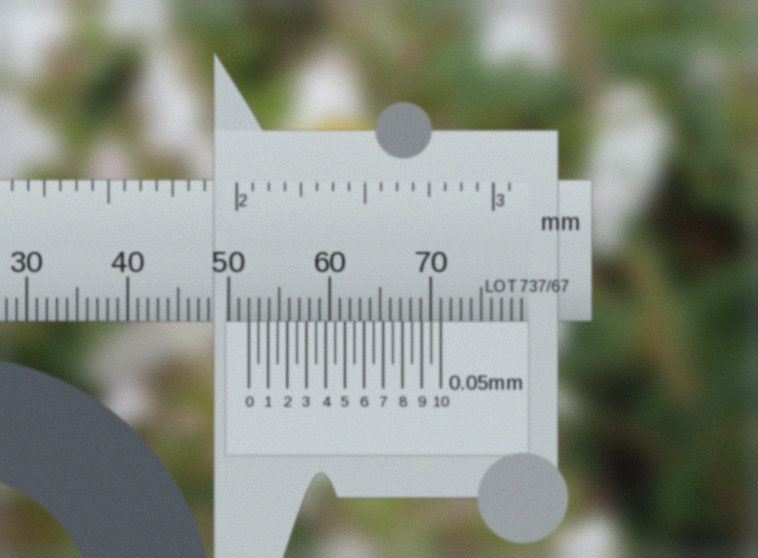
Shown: **52.0** mm
